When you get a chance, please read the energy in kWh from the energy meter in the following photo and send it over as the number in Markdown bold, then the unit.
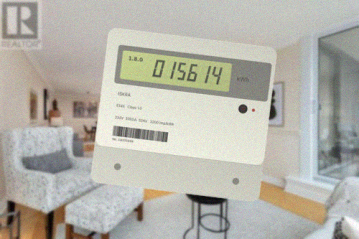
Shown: **15614** kWh
